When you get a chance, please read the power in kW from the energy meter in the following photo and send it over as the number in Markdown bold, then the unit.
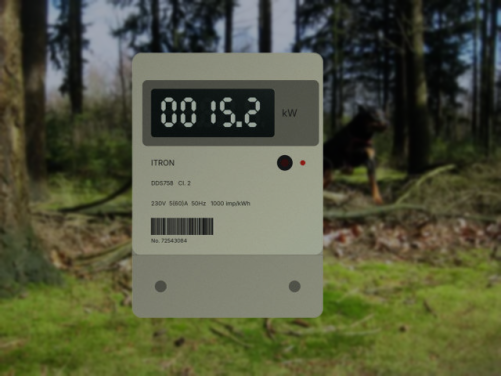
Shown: **15.2** kW
